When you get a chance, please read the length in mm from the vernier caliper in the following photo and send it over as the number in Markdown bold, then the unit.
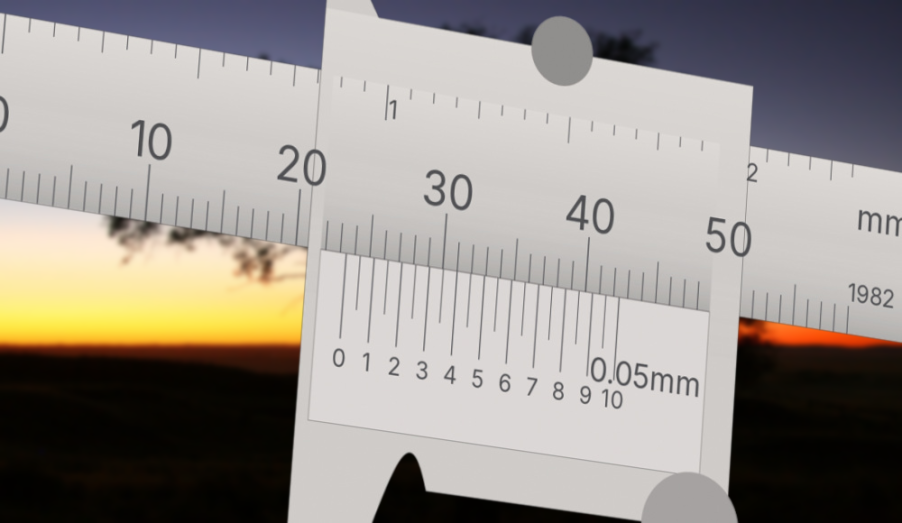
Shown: **23.4** mm
